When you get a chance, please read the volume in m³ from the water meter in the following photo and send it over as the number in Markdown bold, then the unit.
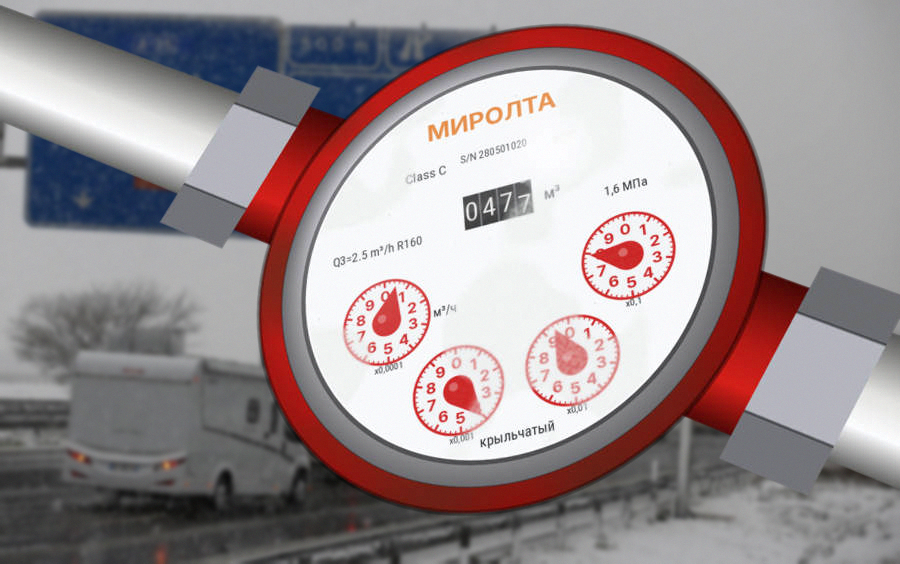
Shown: **476.7940** m³
